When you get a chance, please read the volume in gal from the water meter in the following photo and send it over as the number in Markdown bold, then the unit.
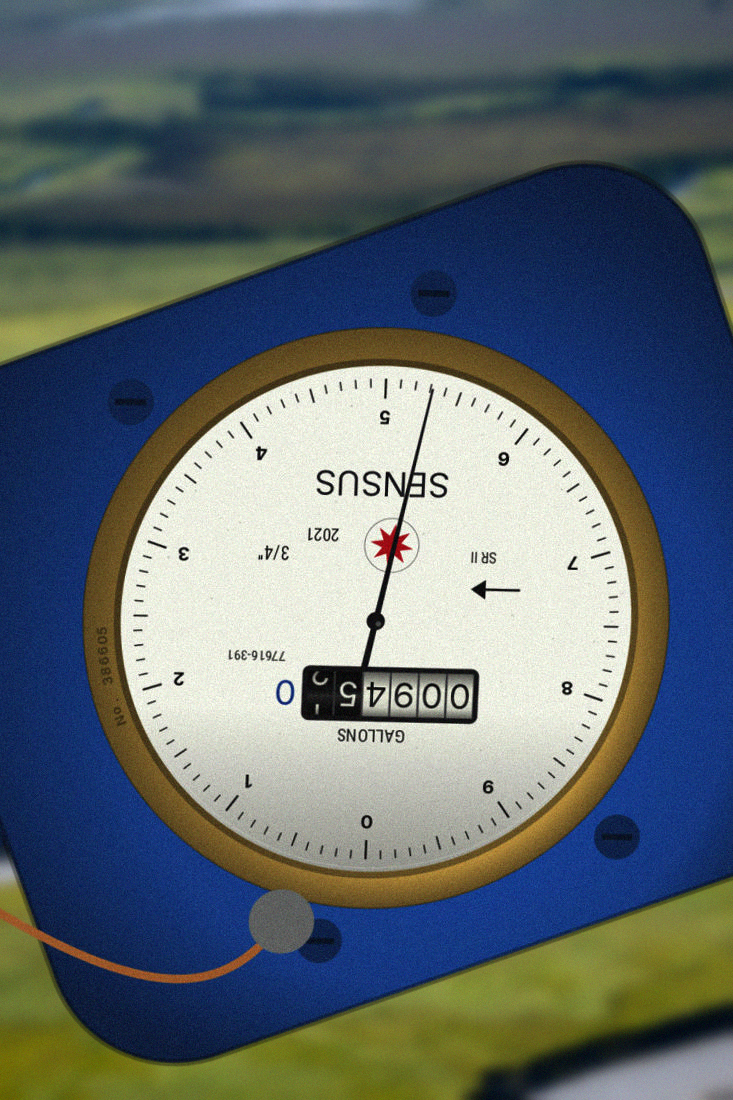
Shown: **94515.3** gal
